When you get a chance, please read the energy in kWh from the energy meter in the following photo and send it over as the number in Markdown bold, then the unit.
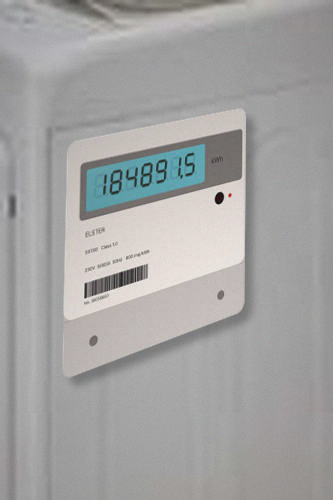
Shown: **184891.5** kWh
